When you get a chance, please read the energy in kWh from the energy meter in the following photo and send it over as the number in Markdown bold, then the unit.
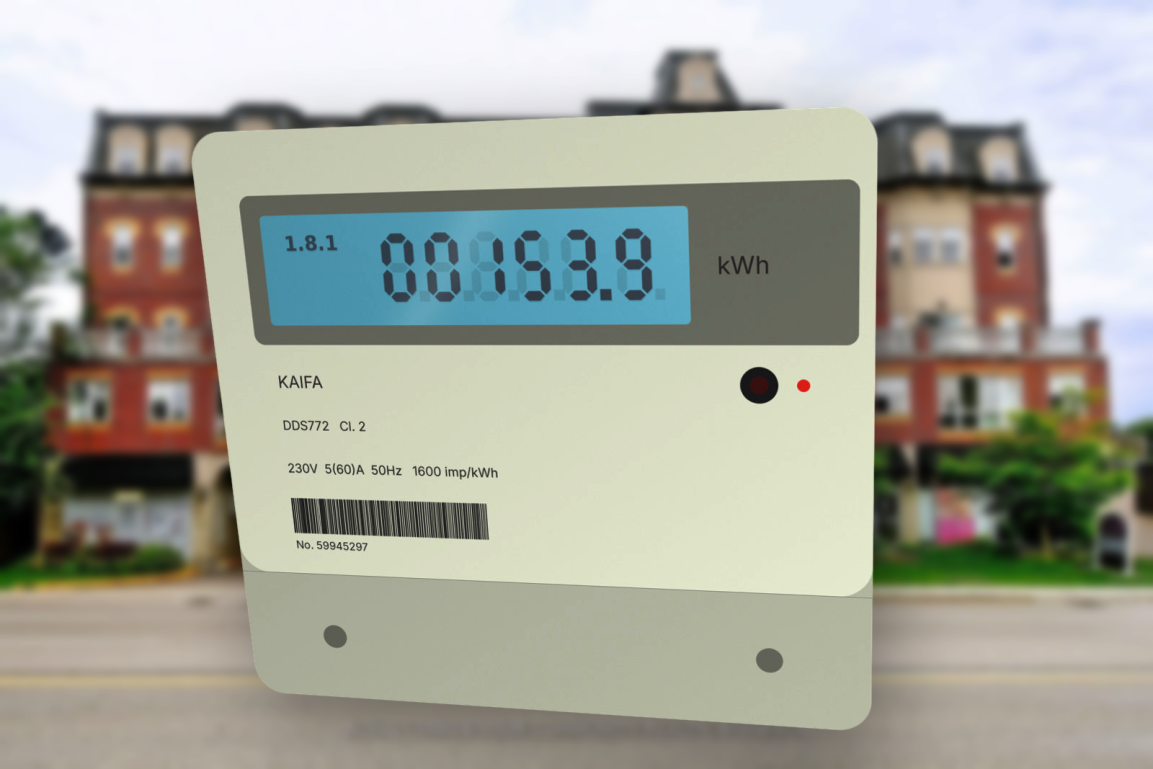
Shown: **153.9** kWh
